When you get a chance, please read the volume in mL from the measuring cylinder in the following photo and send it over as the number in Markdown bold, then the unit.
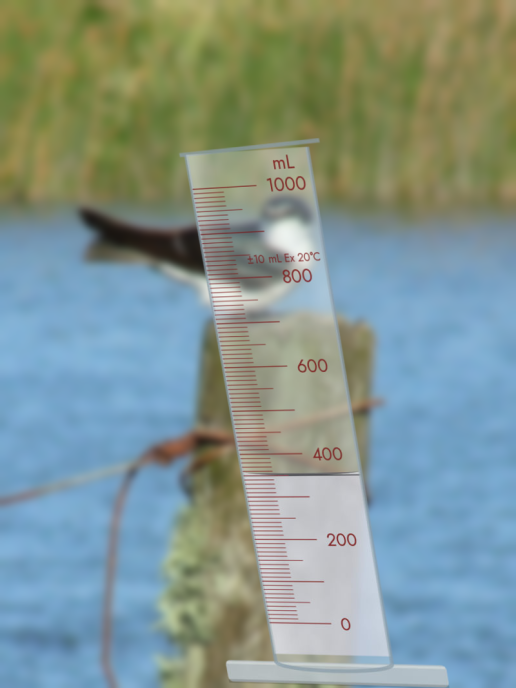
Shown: **350** mL
